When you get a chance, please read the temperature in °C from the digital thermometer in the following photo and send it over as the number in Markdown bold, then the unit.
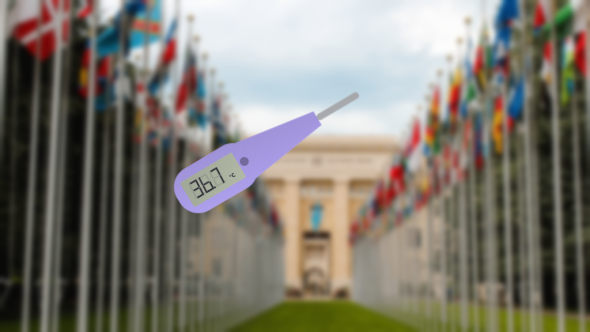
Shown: **36.7** °C
